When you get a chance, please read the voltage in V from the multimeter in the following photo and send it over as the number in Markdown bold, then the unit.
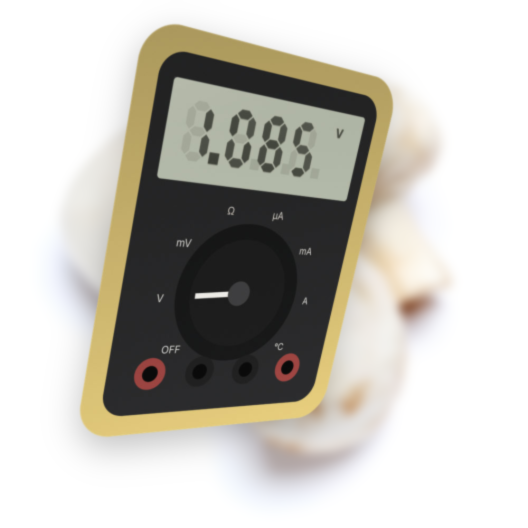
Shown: **1.085** V
